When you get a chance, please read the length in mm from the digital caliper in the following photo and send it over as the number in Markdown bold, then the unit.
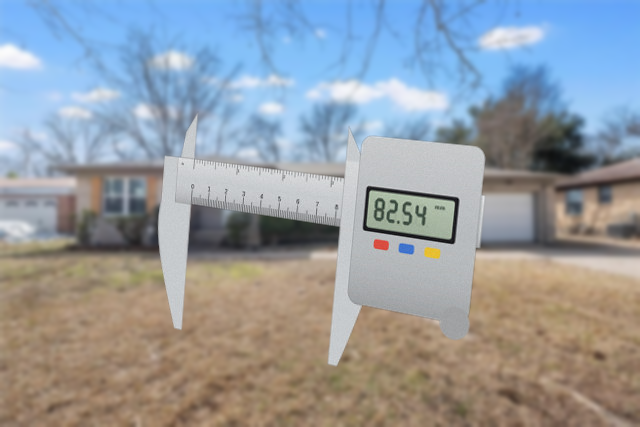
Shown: **82.54** mm
